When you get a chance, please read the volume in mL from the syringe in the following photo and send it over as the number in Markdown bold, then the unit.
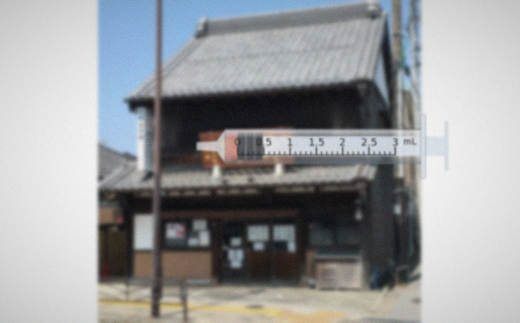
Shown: **0** mL
